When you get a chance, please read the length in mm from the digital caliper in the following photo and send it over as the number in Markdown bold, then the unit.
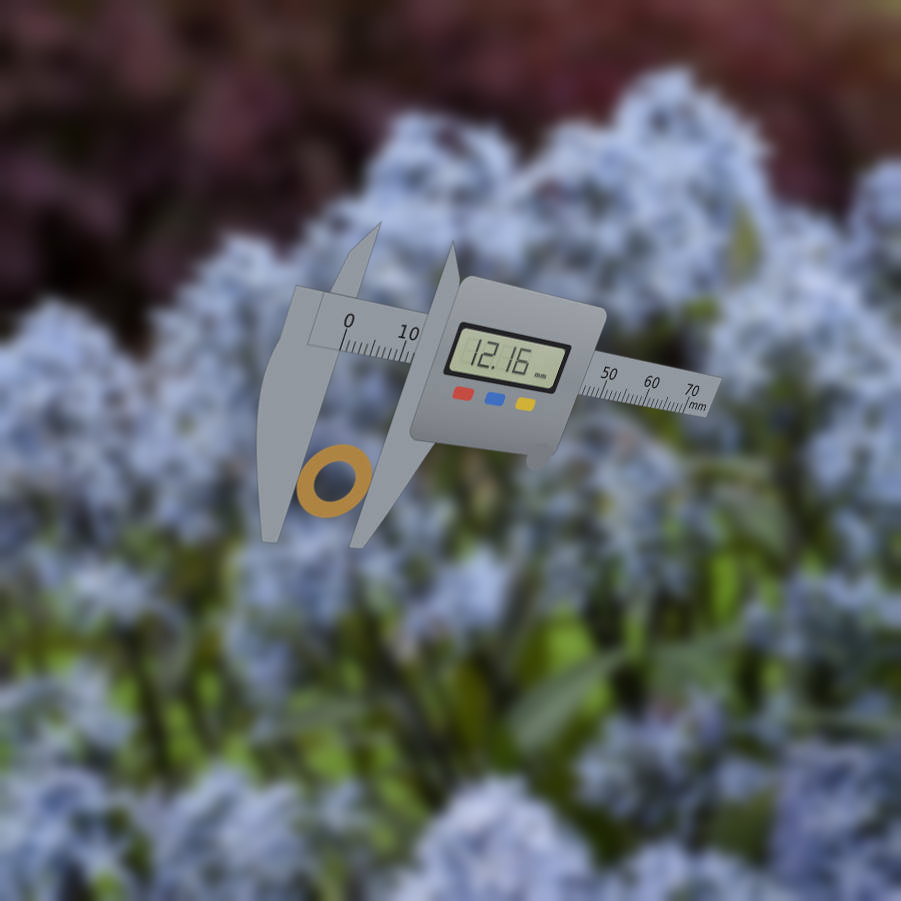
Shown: **12.16** mm
